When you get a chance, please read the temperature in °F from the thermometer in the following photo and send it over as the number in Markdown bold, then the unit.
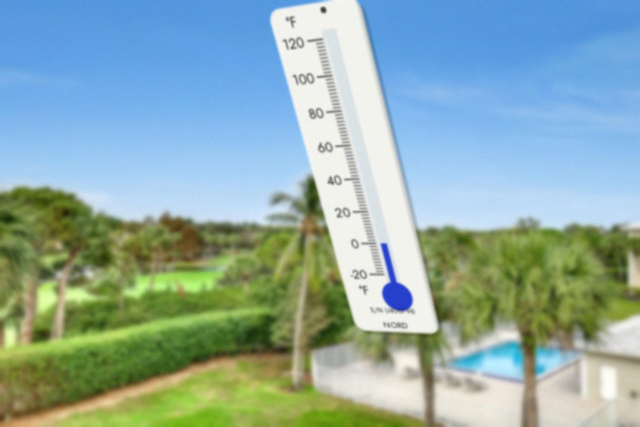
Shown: **0** °F
